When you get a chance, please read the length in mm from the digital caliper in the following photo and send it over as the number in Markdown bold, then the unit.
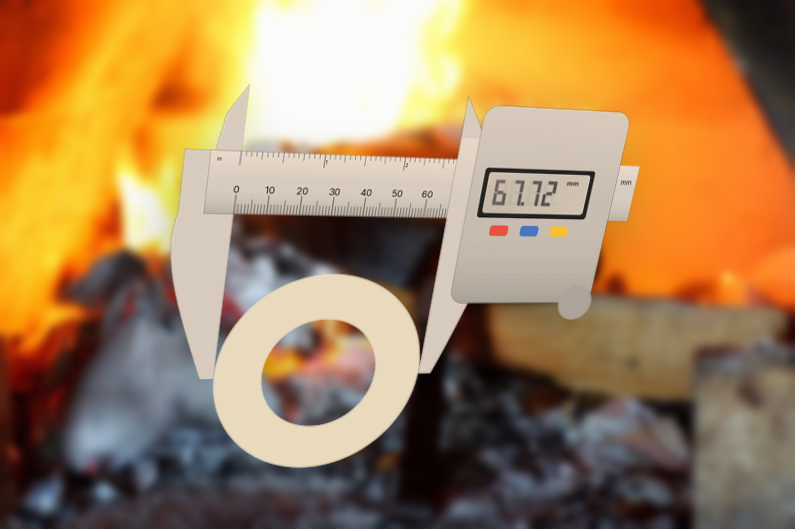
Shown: **67.72** mm
